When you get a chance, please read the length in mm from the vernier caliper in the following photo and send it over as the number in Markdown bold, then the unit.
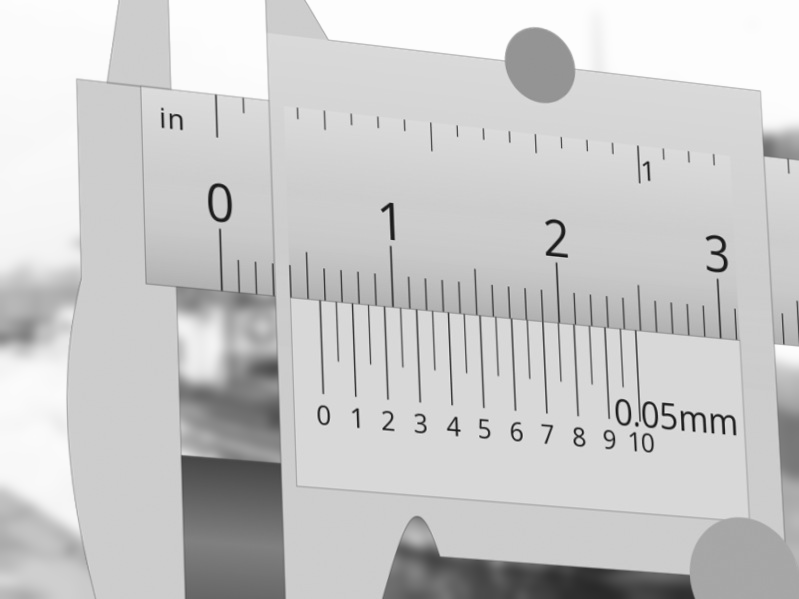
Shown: **5.7** mm
